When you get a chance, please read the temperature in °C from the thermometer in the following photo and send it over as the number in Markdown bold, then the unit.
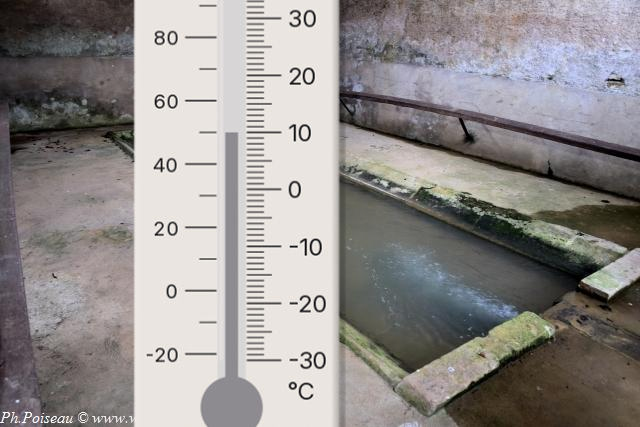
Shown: **10** °C
